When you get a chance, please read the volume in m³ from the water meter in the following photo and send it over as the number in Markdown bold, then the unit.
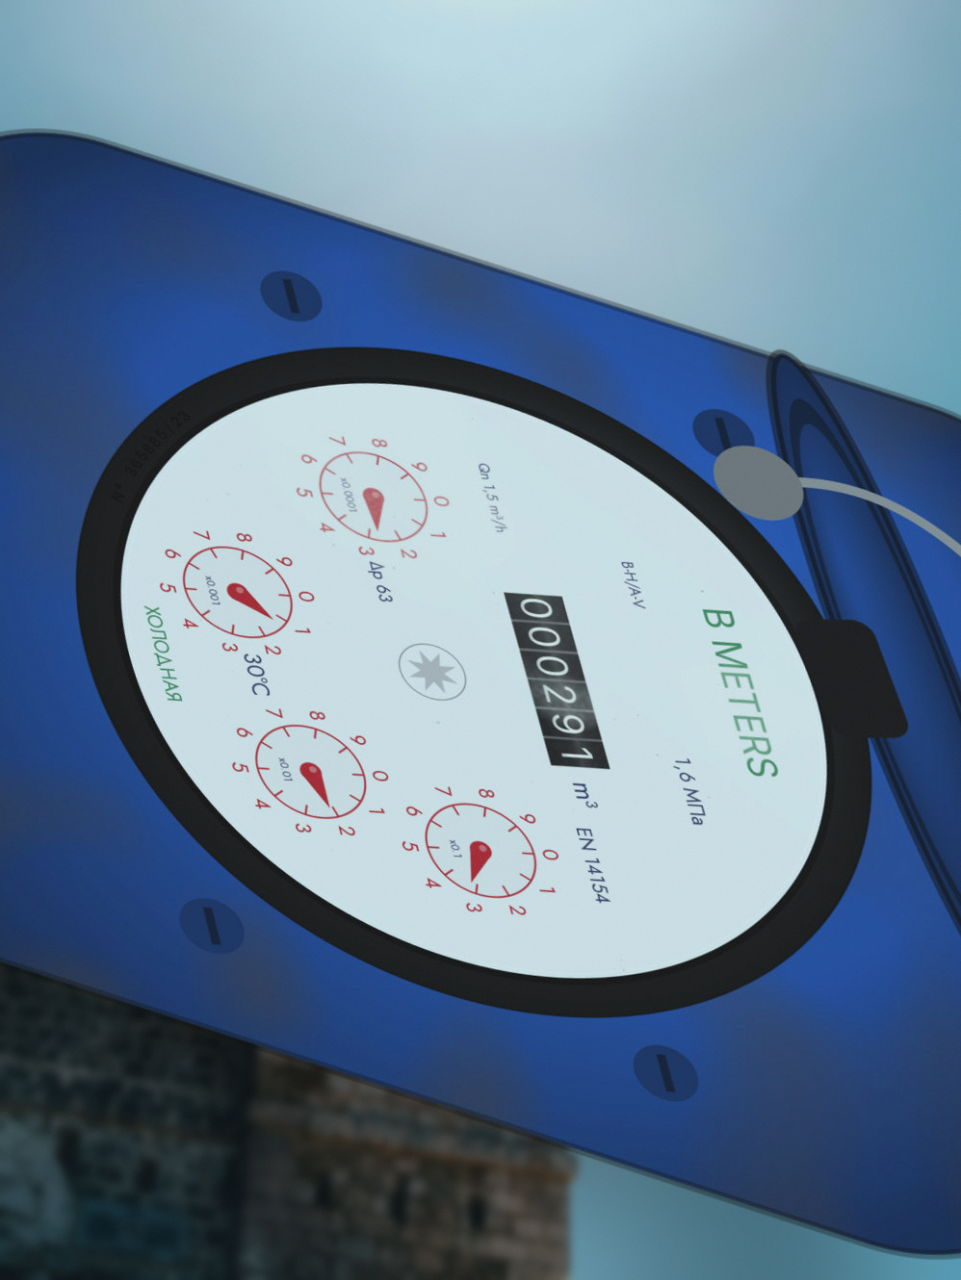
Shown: **291.3212** m³
